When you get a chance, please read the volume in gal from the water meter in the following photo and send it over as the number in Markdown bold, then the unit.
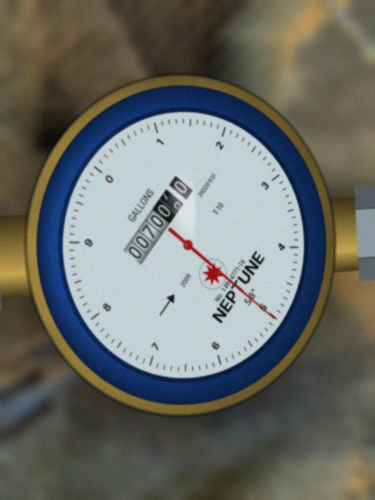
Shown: **70075.0** gal
